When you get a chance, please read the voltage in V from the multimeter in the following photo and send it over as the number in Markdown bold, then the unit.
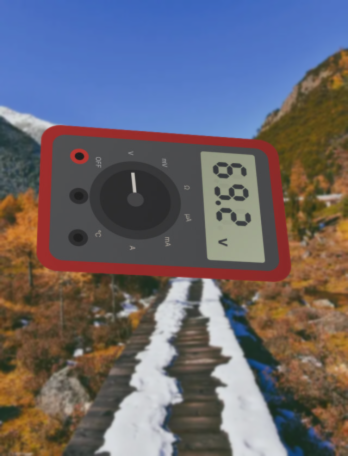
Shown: **69.2** V
